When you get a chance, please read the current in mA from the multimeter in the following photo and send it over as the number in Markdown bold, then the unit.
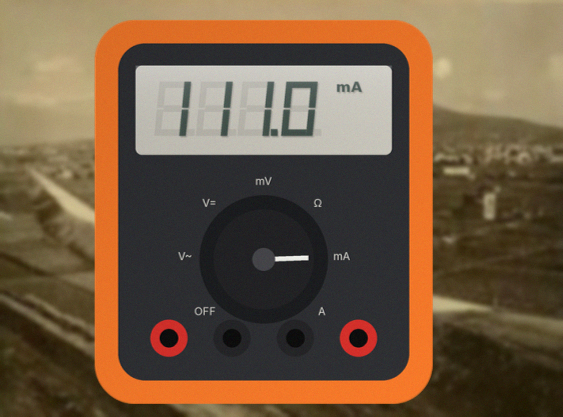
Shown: **111.0** mA
